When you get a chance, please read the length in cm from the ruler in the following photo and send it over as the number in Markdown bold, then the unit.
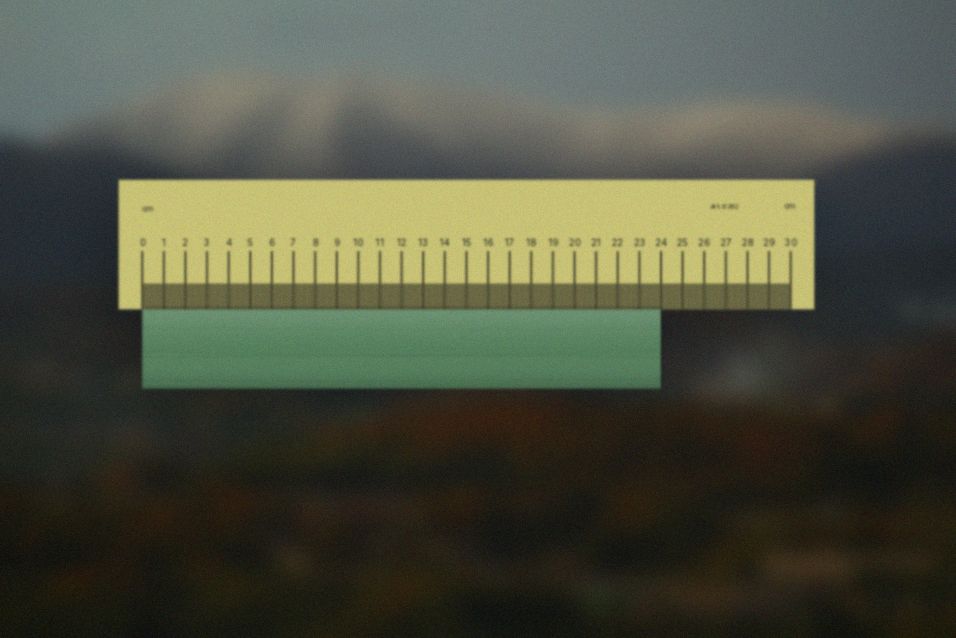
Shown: **24** cm
